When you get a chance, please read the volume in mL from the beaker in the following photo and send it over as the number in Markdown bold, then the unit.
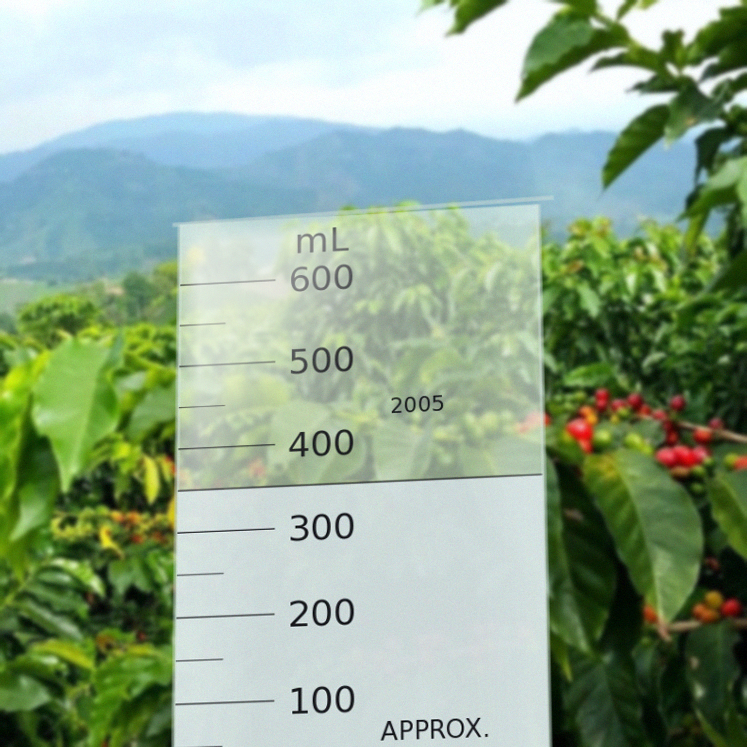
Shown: **350** mL
